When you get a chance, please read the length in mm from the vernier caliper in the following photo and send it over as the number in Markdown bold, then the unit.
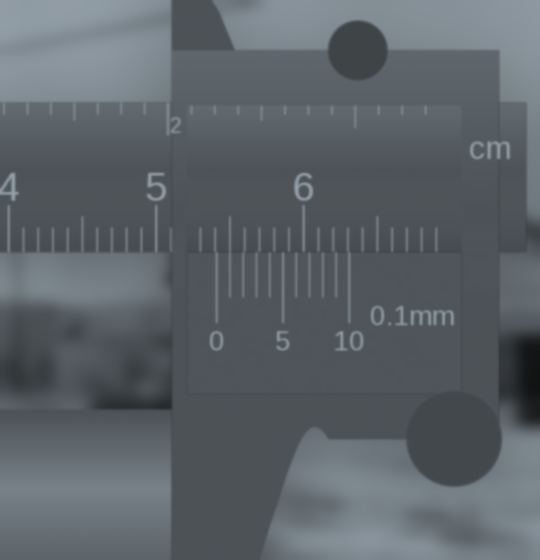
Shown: **54.1** mm
